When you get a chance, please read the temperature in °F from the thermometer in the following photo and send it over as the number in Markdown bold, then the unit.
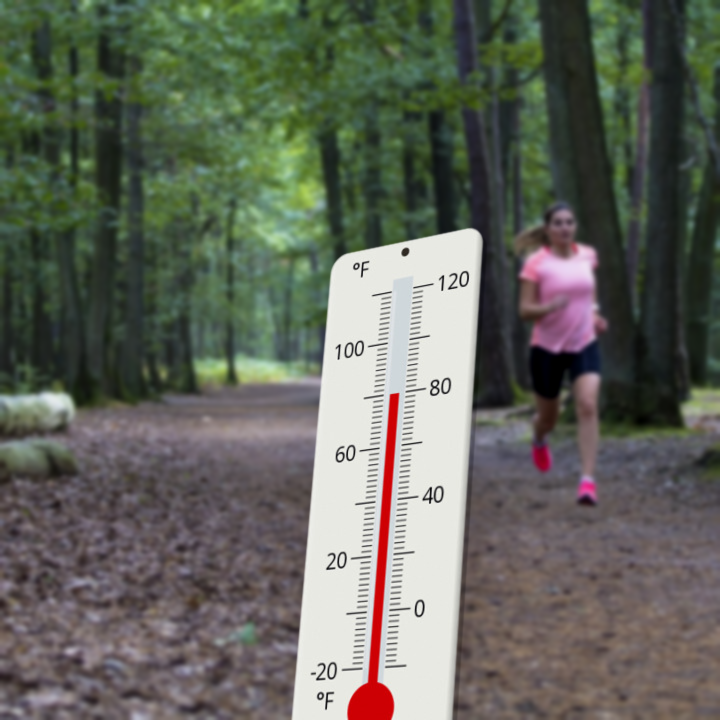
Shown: **80** °F
